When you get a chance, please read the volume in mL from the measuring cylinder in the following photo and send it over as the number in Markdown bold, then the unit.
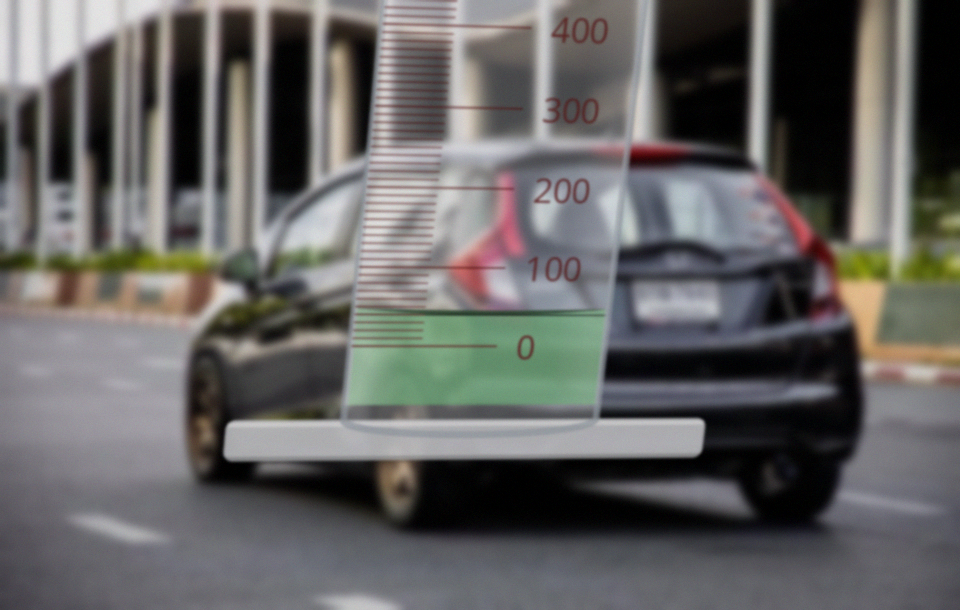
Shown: **40** mL
